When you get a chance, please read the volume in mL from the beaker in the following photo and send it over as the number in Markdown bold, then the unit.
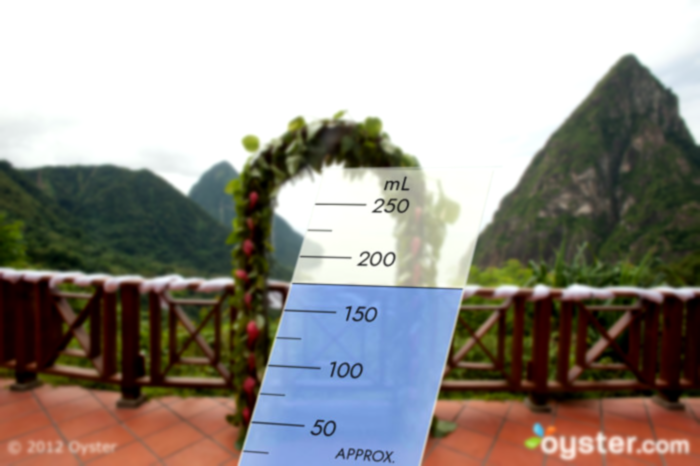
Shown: **175** mL
